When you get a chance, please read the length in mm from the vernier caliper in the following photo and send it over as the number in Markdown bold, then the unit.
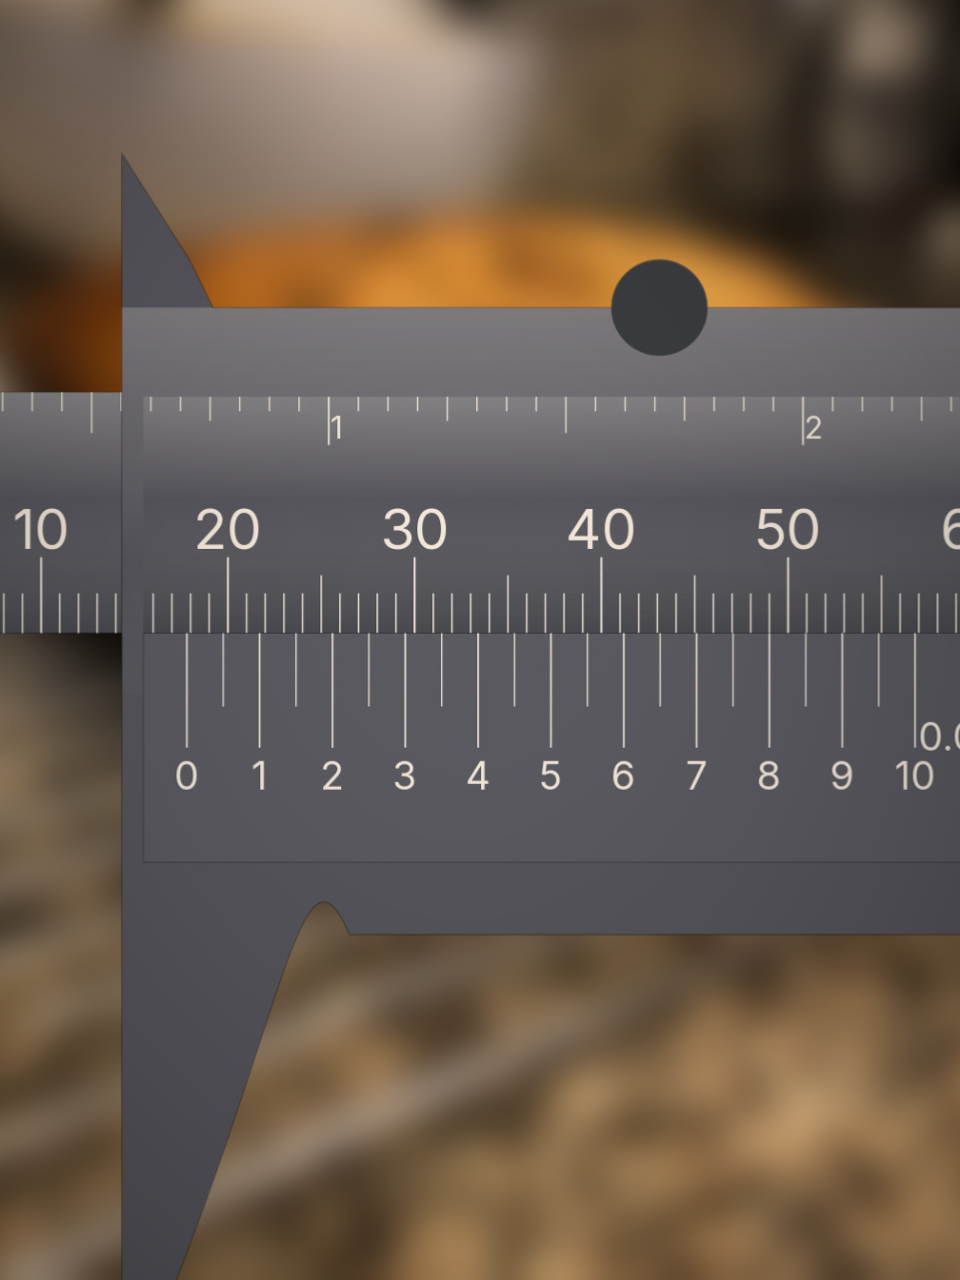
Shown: **17.8** mm
